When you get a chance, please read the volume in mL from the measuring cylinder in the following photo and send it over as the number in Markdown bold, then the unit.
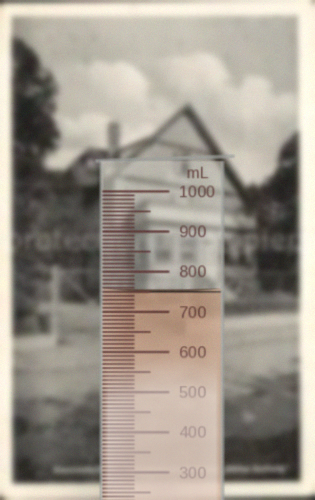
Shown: **750** mL
